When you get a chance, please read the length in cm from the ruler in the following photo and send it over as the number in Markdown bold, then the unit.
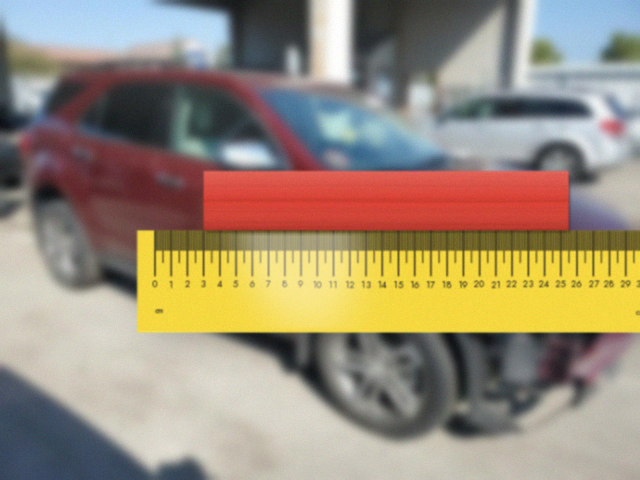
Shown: **22.5** cm
